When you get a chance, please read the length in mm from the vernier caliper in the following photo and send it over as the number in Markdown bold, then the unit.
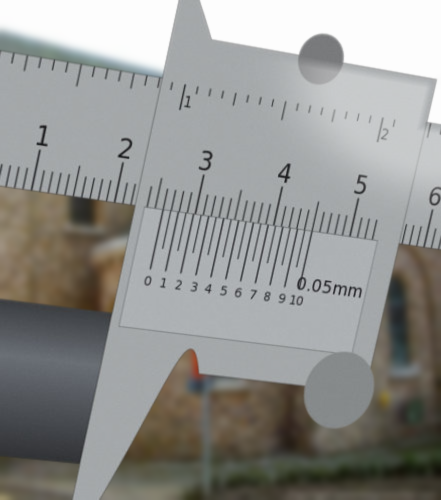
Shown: **26.0** mm
